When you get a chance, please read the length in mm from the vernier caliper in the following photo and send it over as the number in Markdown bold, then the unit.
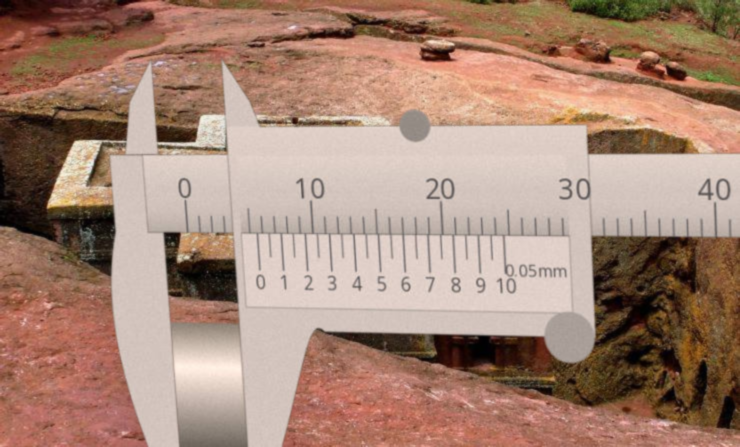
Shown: **5.6** mm
